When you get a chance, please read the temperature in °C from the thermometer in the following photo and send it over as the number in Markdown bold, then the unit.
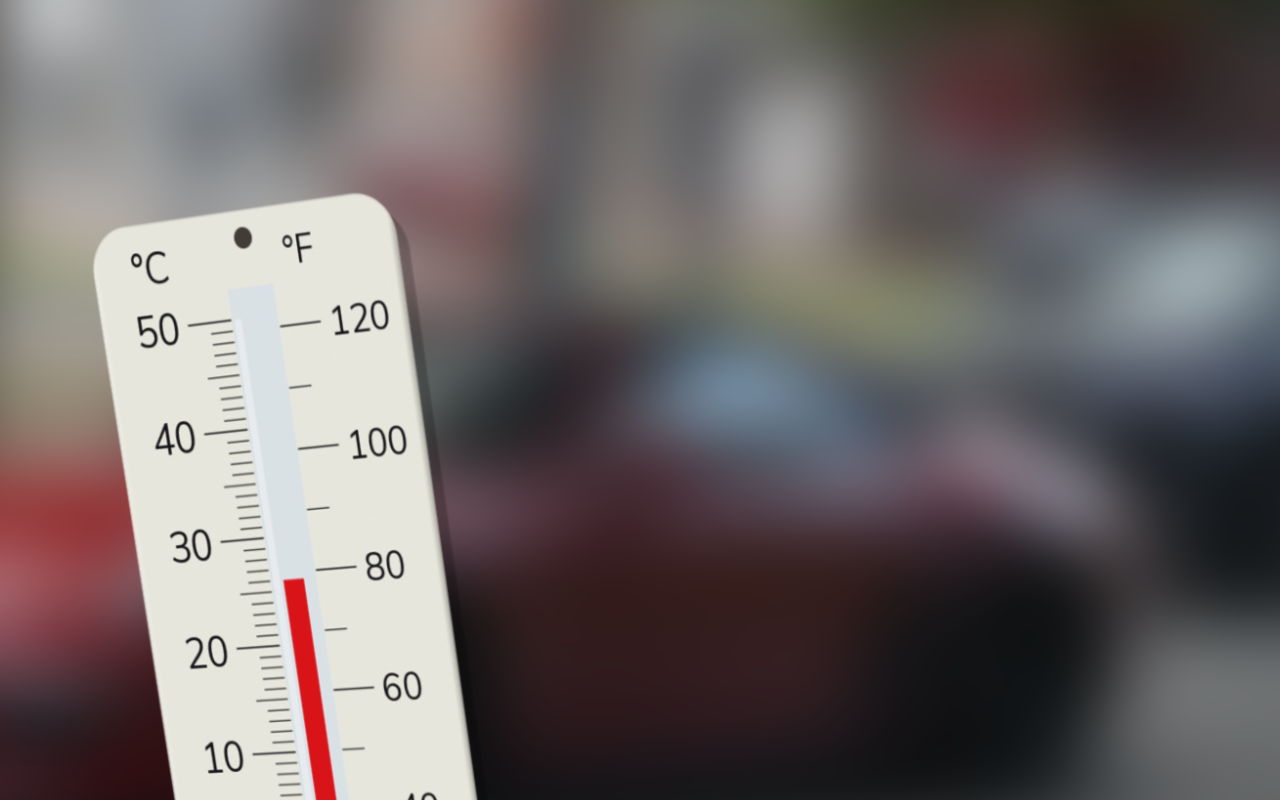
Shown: **26** °C
